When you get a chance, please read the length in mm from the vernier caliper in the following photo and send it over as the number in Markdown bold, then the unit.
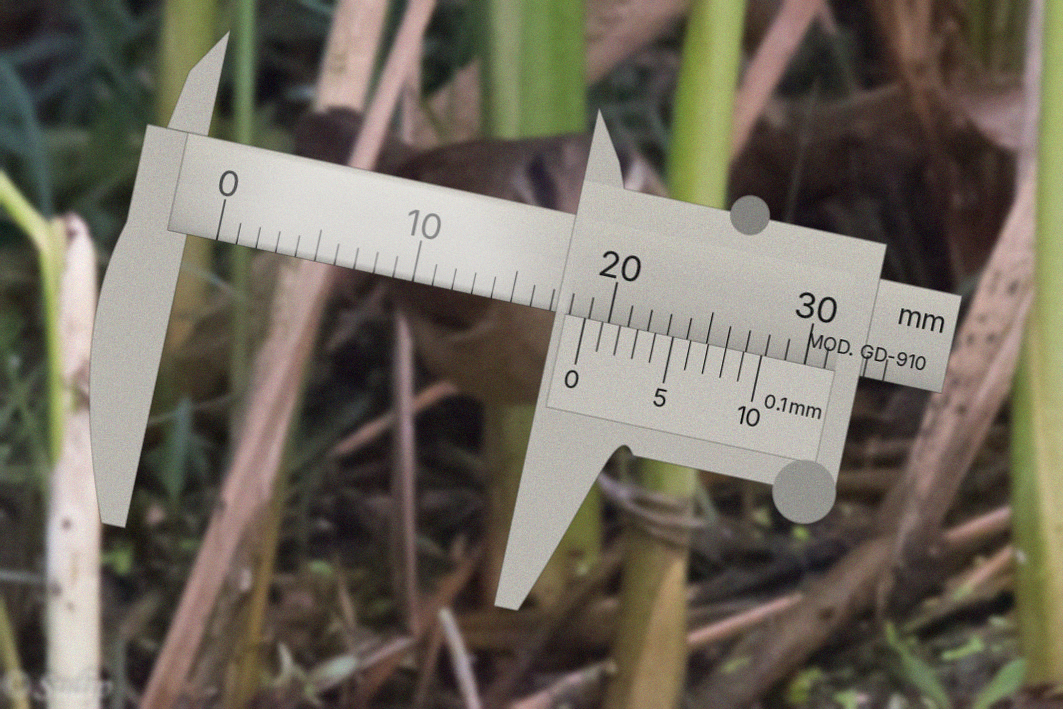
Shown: **18.8** mm
